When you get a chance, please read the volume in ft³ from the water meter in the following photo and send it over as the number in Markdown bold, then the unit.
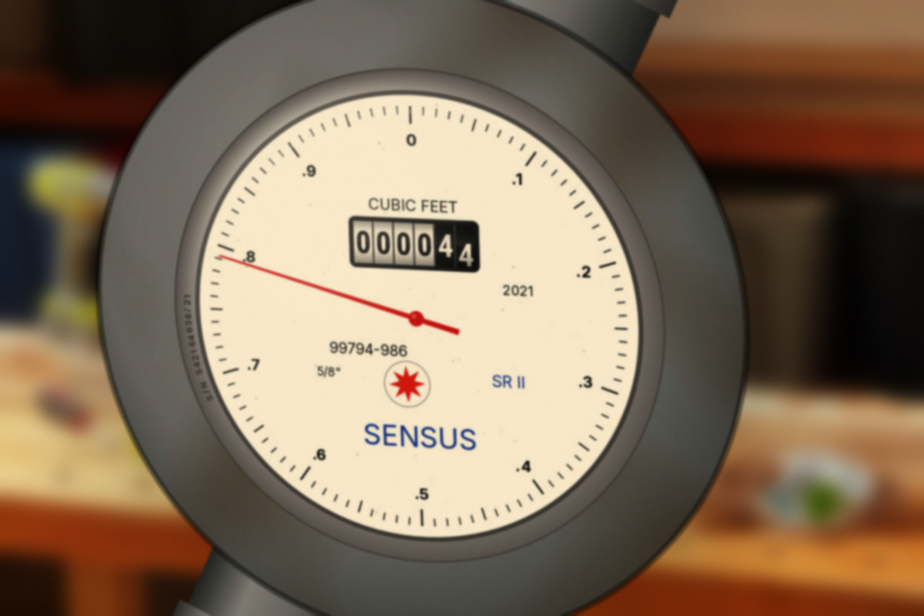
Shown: **43.79** ft³
